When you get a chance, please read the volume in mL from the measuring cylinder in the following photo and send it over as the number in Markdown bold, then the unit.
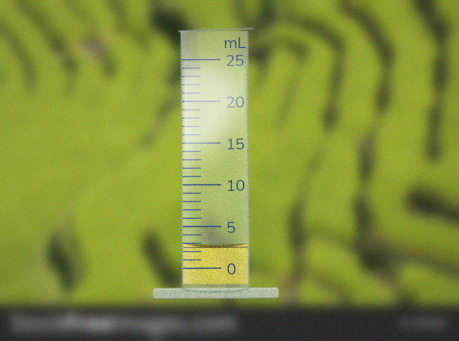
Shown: **2.5** mL
